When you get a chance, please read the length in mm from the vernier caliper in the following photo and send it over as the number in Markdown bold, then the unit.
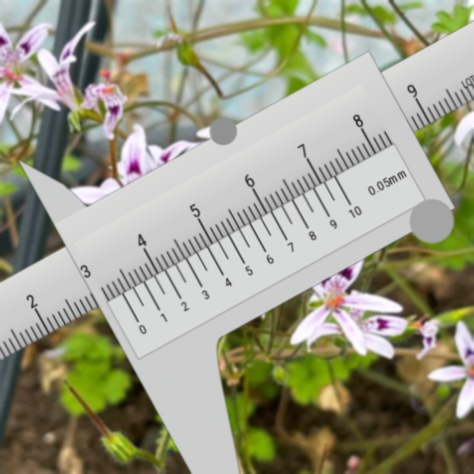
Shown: **33.5** mm
